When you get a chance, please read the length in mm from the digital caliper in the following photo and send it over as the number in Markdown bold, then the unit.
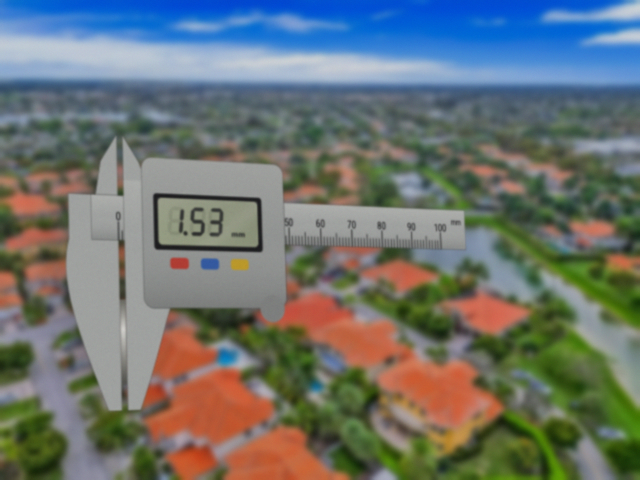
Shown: **1.53** mm
